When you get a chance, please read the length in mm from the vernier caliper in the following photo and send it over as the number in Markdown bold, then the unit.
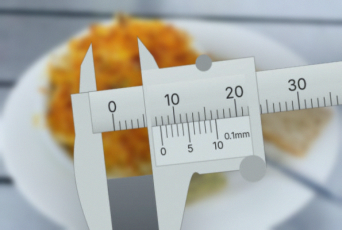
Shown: **7.6** mm
